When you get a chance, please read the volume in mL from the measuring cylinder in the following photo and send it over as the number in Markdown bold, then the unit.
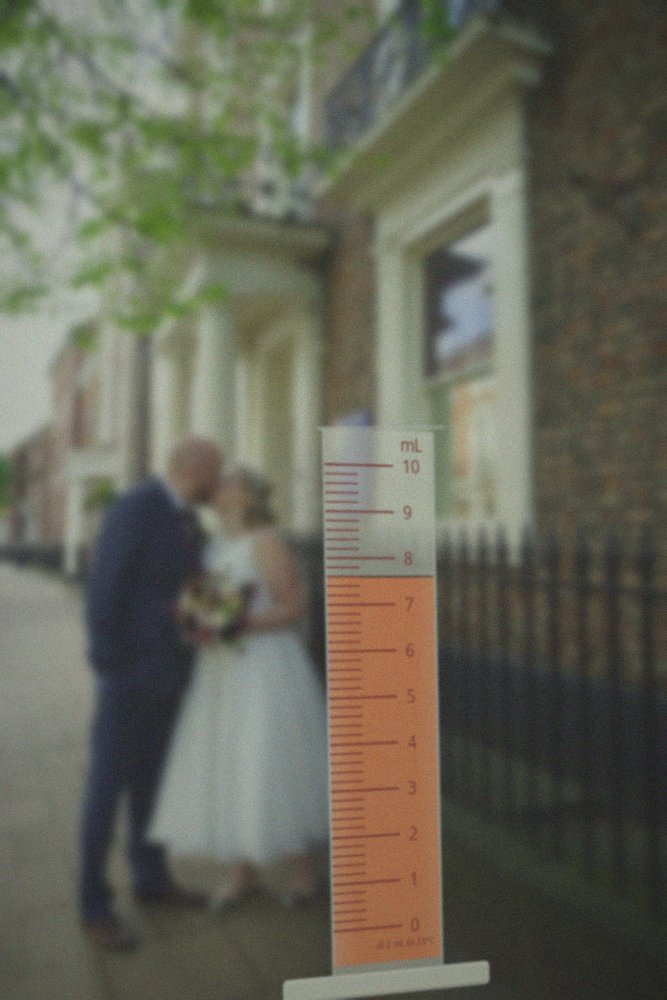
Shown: **7.6** mL
